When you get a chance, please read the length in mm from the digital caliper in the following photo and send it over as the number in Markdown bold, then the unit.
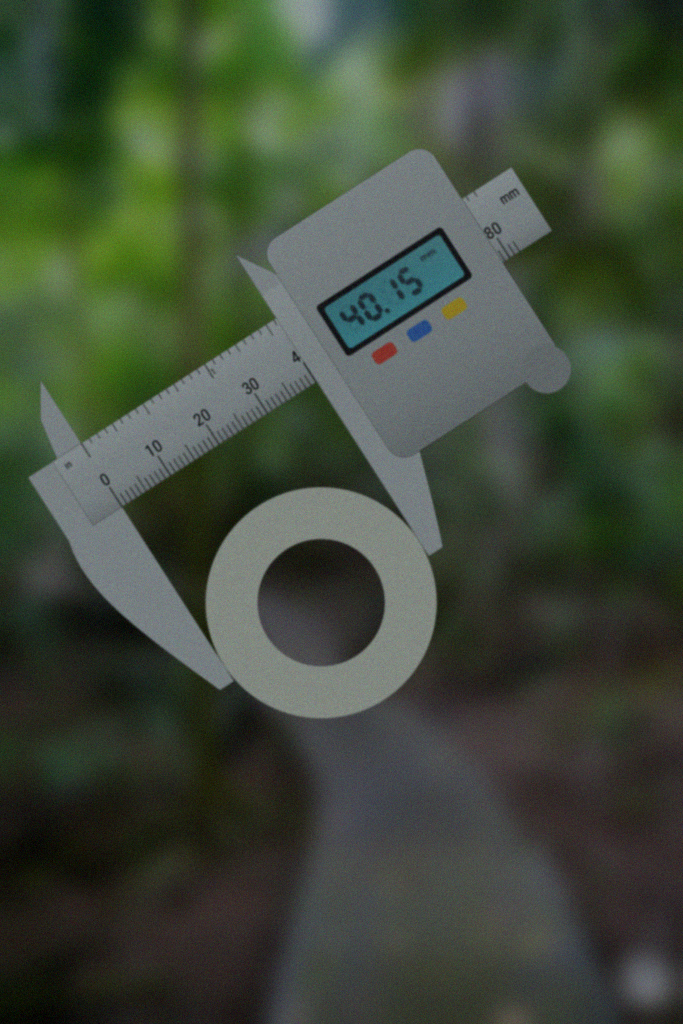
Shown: **40.15** mm
